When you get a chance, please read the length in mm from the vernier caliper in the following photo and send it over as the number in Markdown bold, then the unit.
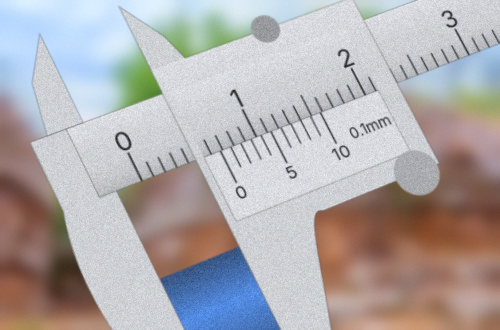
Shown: **6.8** mm
